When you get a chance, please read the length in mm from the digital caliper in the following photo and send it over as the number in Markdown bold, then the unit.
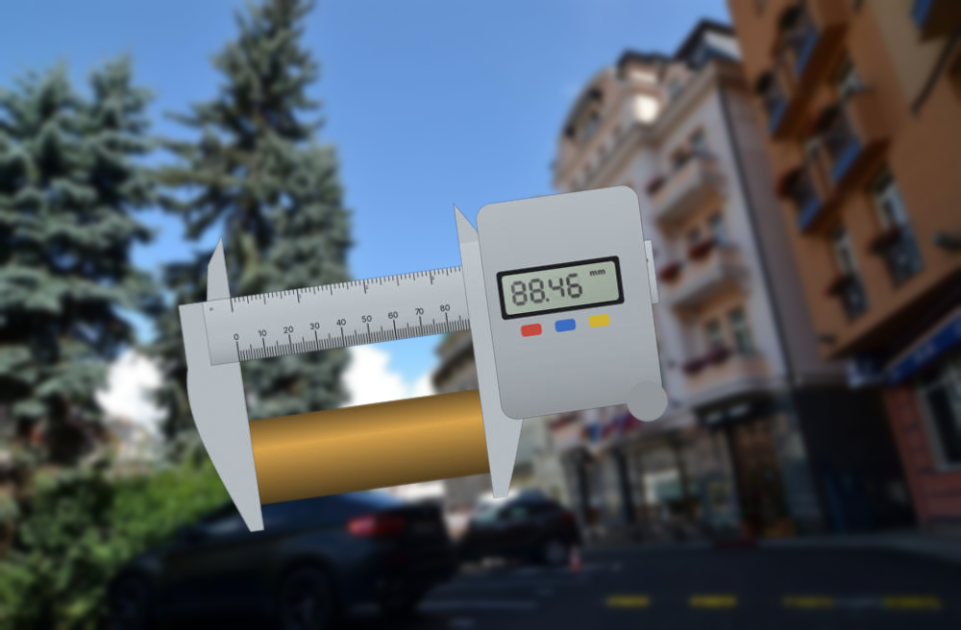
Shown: **88.46** mm
